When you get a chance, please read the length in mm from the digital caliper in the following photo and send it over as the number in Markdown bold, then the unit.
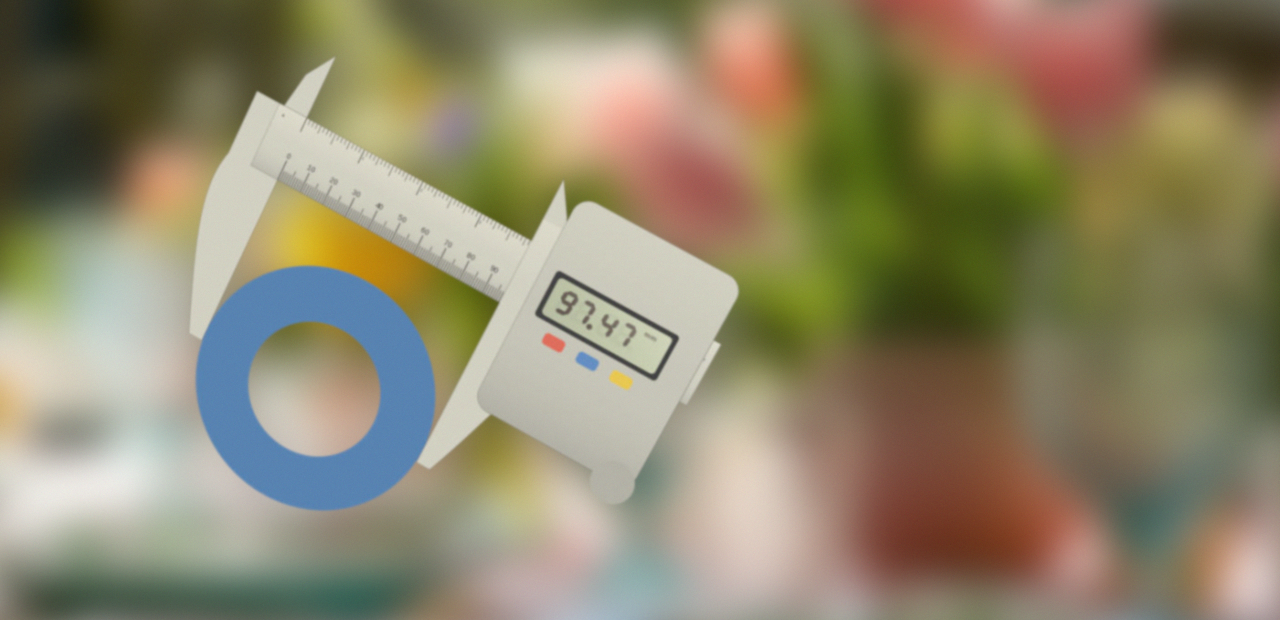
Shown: **97.47** mm
